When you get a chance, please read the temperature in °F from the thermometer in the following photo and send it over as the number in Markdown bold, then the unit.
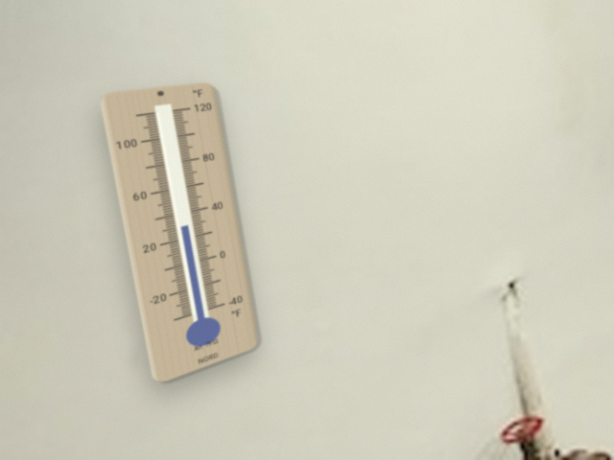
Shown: **30** °F
